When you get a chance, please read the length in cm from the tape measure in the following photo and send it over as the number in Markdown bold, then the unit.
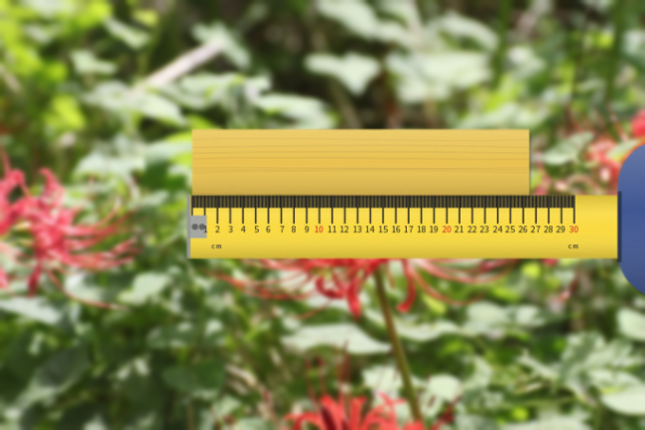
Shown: **26.5** cm
